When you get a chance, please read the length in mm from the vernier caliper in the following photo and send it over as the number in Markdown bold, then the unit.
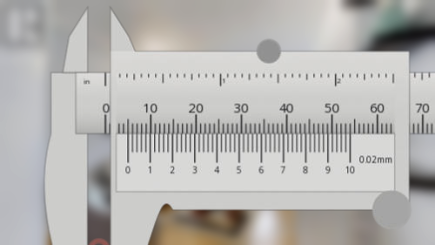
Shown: **5.0** mm
